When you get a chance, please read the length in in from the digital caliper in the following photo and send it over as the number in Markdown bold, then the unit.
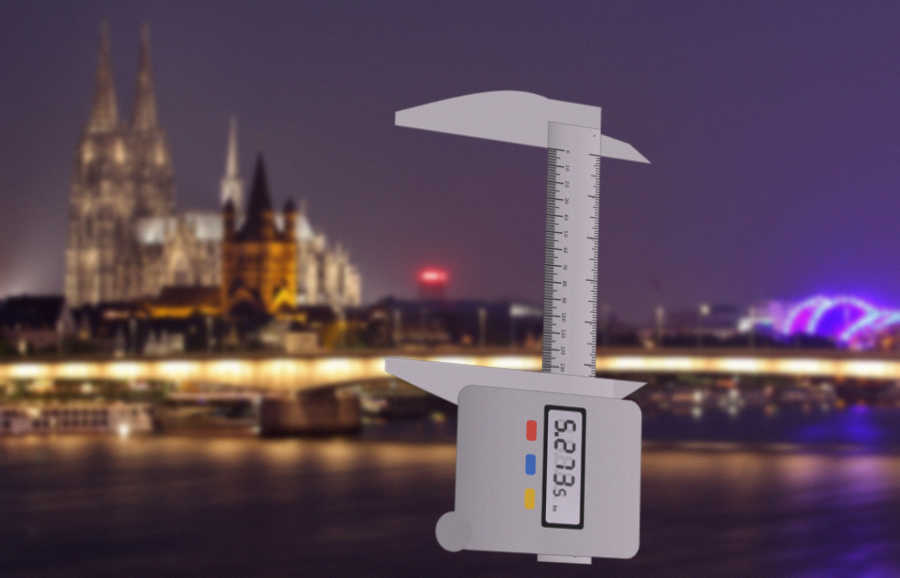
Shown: **5.2735** in
